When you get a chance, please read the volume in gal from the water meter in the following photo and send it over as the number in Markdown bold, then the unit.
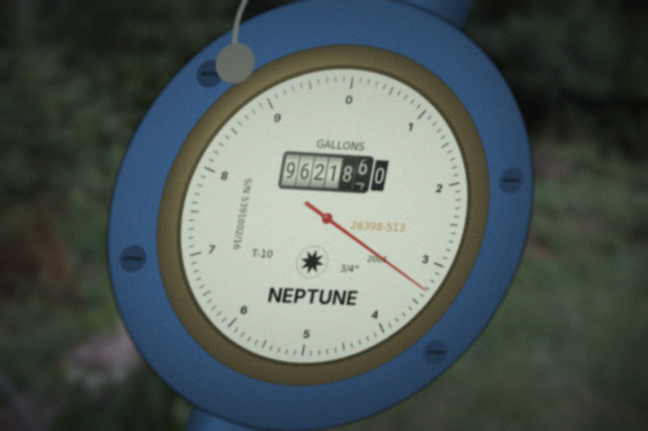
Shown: **9621863.3** gal
